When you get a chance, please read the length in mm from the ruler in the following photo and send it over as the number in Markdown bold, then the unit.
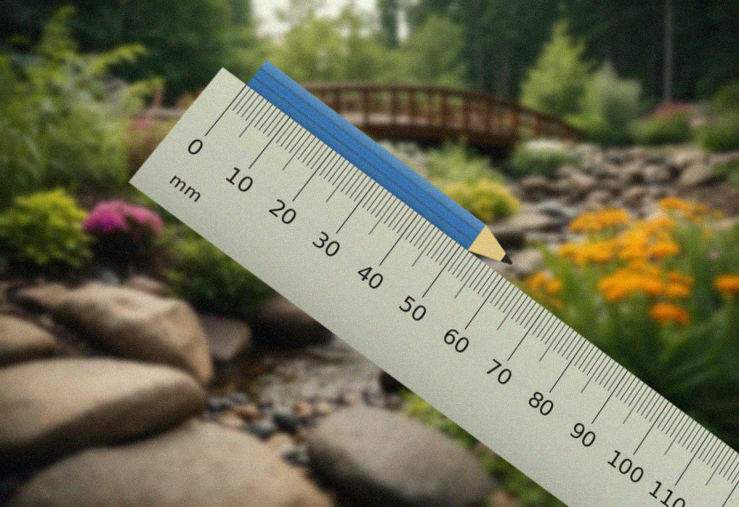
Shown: **60** mm
